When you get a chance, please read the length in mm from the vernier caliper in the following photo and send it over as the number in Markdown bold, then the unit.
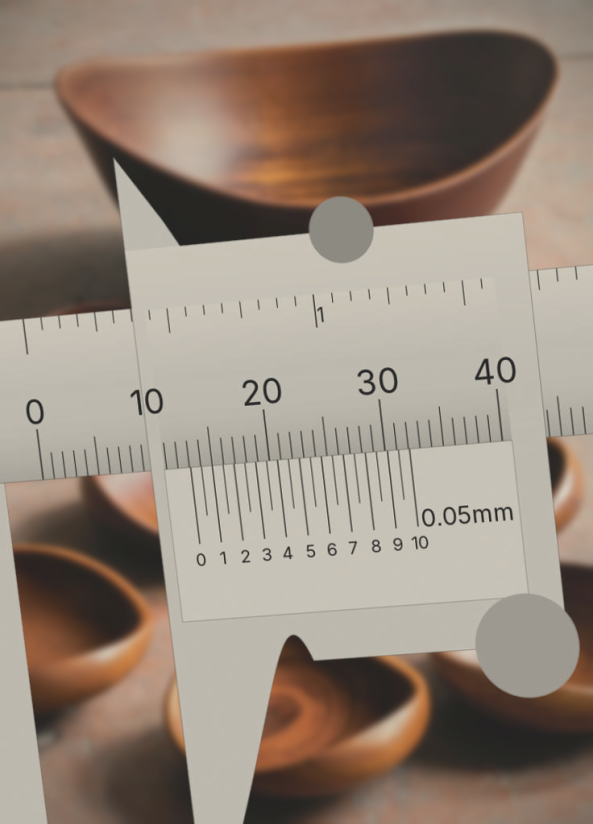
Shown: **13.1** mm
